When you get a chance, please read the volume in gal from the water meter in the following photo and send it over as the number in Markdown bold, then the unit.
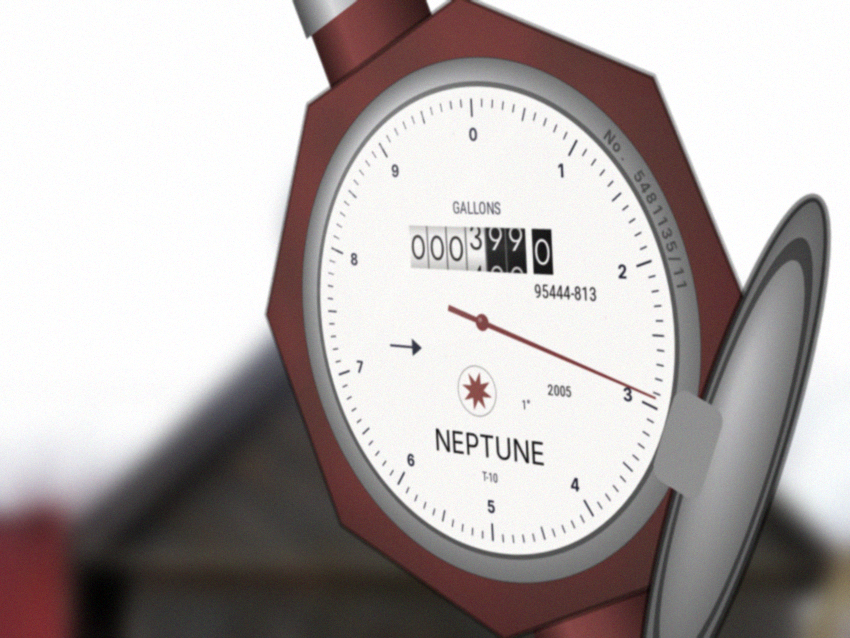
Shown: **3992.9** gal
